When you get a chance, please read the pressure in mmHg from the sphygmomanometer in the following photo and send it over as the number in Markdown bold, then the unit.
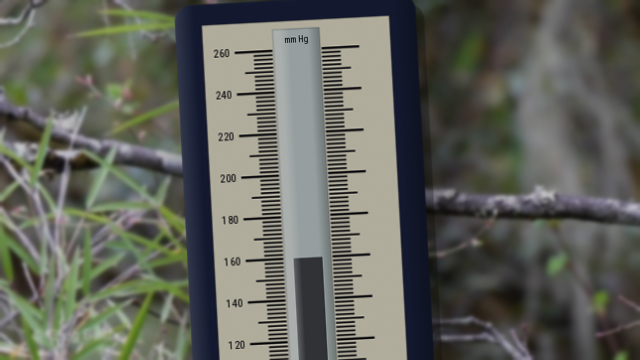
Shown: **160** mmHg
